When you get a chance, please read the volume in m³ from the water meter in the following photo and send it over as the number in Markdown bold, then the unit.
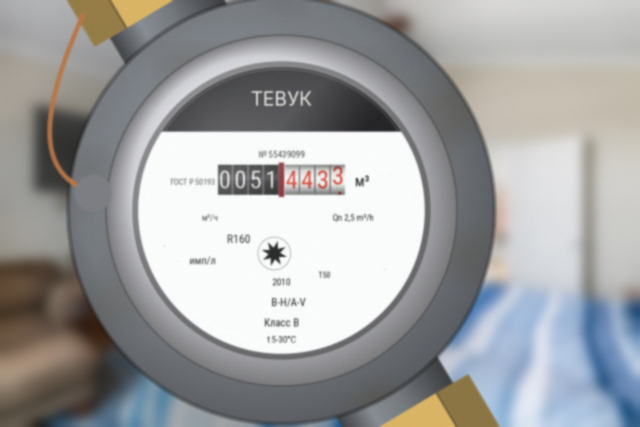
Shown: **51.4433** m³
